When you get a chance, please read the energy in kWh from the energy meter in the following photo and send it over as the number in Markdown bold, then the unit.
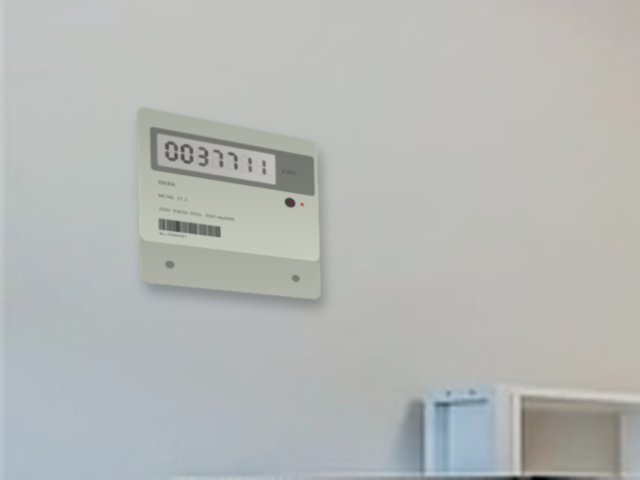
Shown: **37711** kWh
